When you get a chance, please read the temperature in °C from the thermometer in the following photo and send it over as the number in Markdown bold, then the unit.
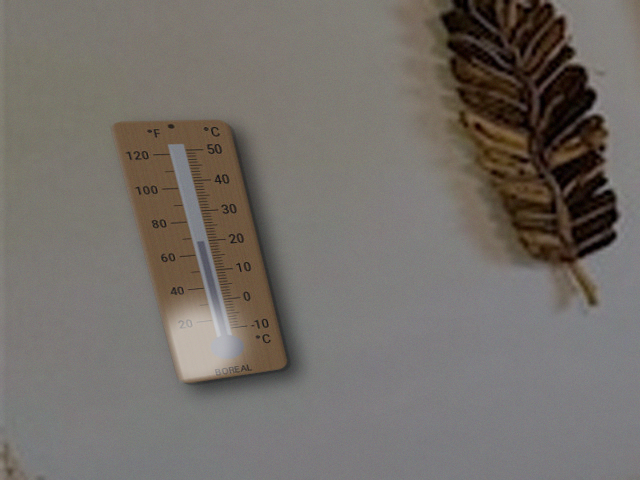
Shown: **20** °C
